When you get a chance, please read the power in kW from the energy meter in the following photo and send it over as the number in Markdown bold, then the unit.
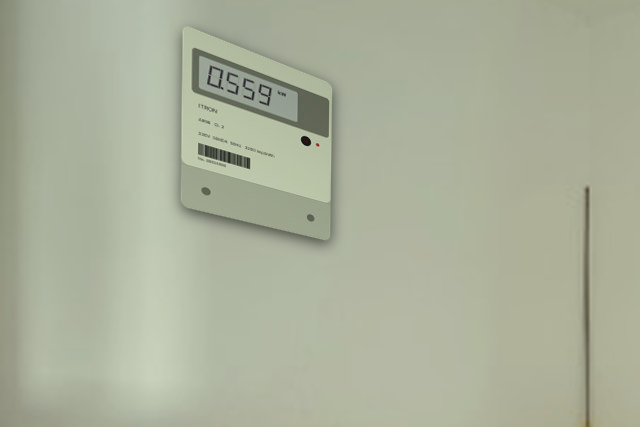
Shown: **0.559** kW
